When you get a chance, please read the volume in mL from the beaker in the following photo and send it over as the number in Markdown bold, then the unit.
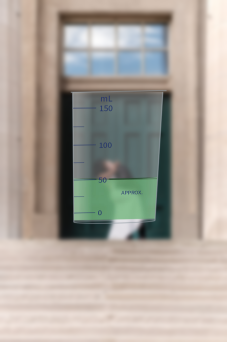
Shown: **50** mL
